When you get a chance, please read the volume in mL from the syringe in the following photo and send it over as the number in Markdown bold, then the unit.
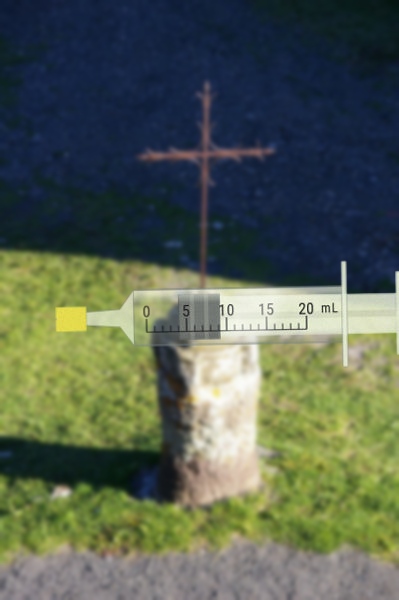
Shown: **4** mL
